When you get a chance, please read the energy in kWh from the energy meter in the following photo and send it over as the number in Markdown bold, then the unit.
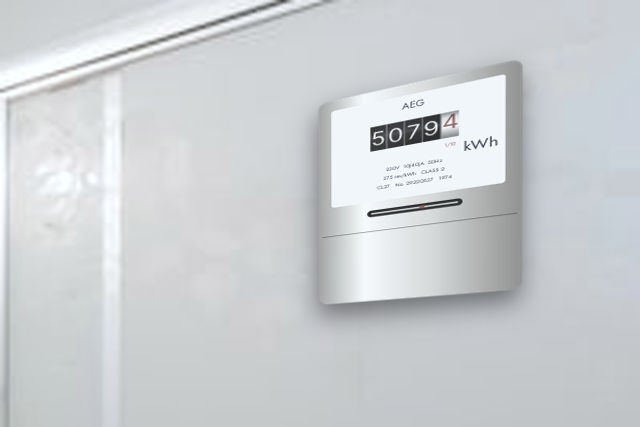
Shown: **5079.4** kWh
